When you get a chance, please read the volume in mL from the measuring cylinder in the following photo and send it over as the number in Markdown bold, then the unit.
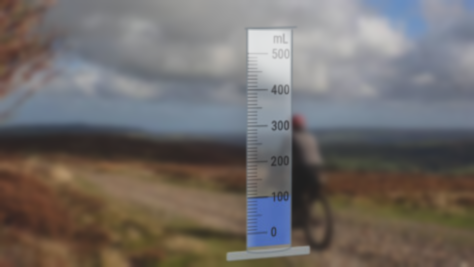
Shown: **100** mL
